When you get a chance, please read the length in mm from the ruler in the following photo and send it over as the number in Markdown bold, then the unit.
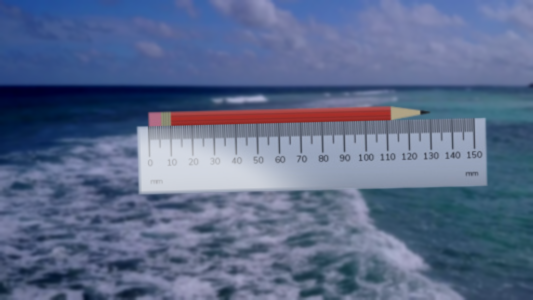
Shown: **130** mm
